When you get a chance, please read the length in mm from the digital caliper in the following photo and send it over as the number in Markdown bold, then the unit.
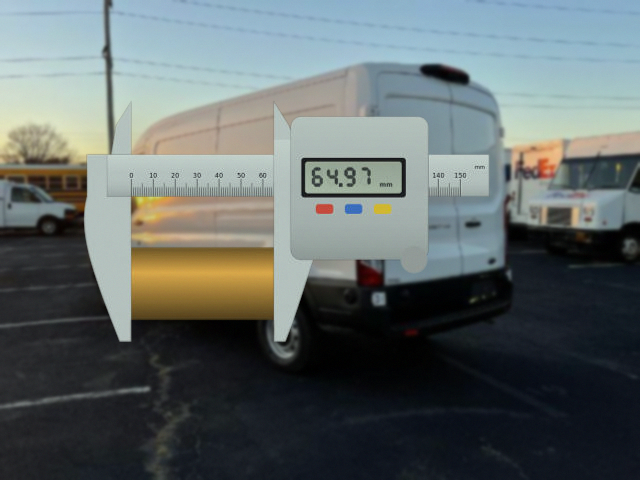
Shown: **64.97** mm
